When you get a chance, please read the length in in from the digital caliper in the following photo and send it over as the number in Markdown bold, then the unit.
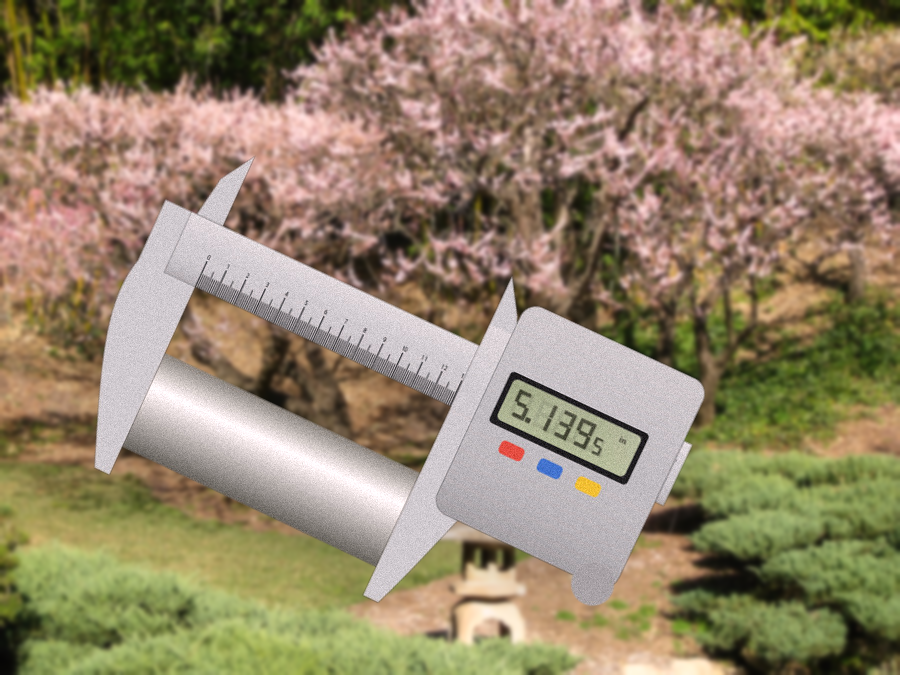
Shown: **5.1395** in
